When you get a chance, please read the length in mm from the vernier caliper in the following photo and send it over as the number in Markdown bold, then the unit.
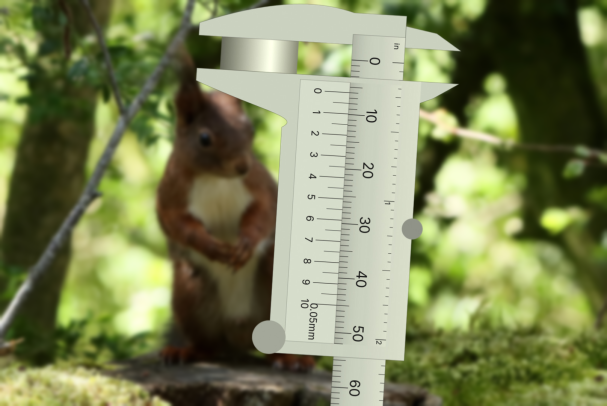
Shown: **6.0** mm
